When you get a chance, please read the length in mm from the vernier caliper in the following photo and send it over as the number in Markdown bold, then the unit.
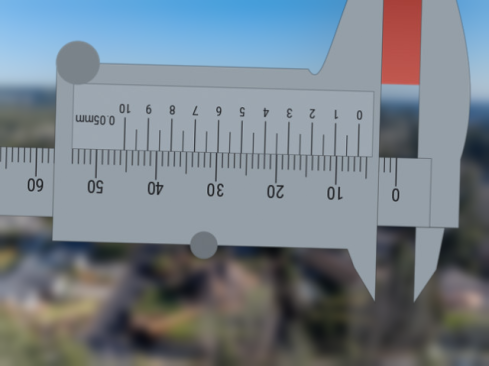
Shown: **6.4** mm
